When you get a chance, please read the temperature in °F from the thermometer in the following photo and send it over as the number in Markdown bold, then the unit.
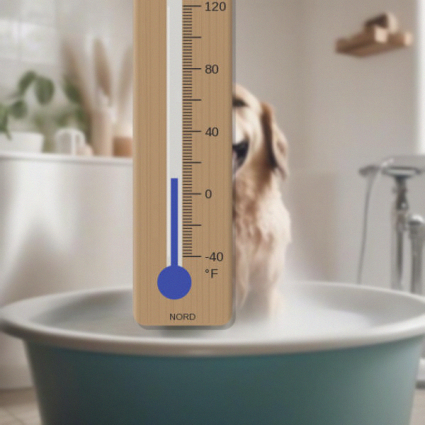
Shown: **10** °F
